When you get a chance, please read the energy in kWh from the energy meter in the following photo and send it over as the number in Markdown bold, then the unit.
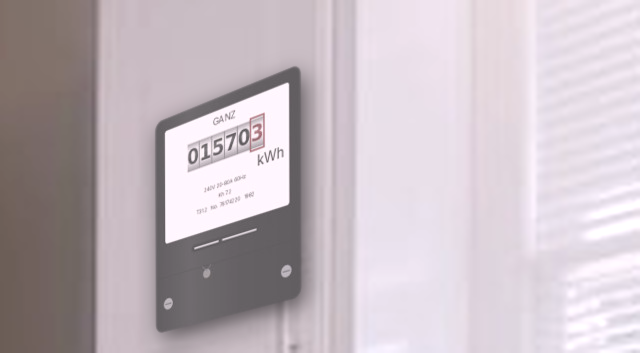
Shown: **1570.3** kWh
